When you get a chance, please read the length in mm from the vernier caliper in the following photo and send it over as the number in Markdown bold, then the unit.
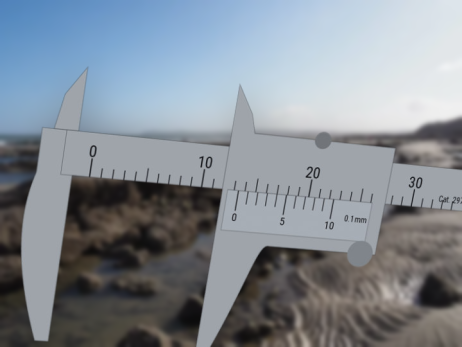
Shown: **13.4** mm
